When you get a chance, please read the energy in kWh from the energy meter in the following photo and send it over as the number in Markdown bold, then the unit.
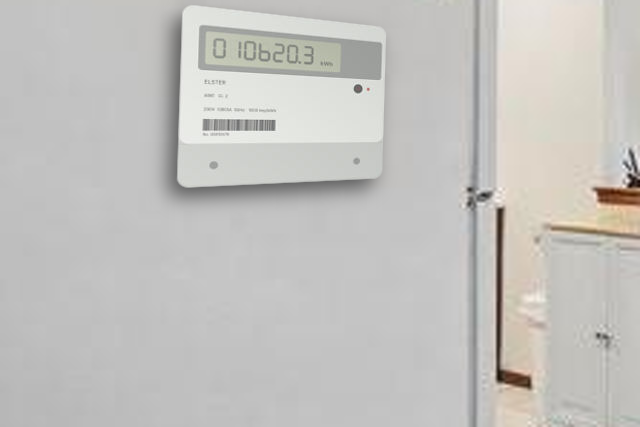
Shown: **10620.3** kWh
